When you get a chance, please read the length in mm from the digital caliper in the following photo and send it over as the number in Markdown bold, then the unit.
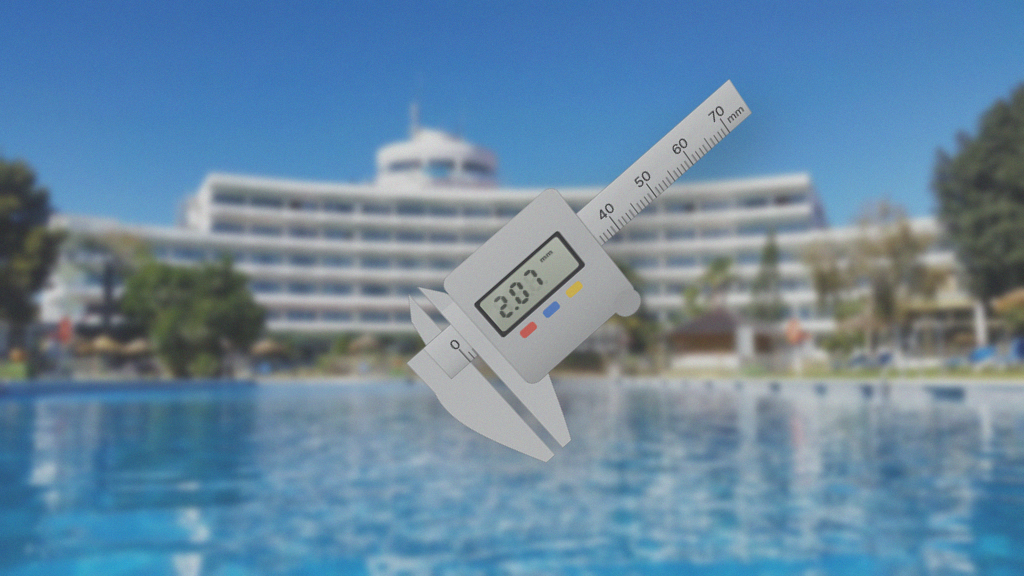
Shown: **2.07** mm
